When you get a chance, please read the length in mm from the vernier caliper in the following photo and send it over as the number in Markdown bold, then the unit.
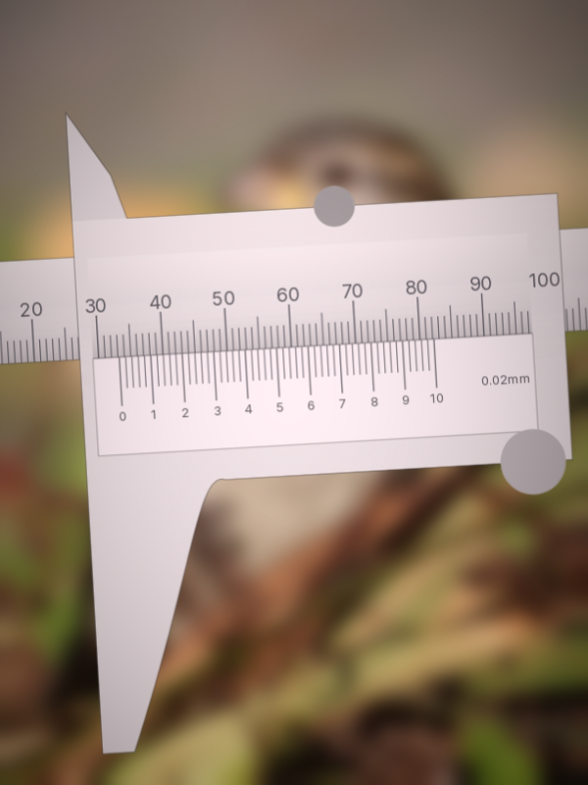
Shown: **33.2** mm
